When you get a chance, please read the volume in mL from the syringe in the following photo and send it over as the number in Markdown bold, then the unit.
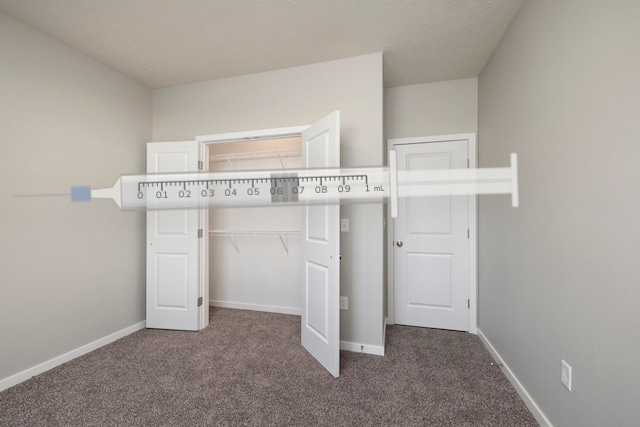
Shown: **0.58** mL
